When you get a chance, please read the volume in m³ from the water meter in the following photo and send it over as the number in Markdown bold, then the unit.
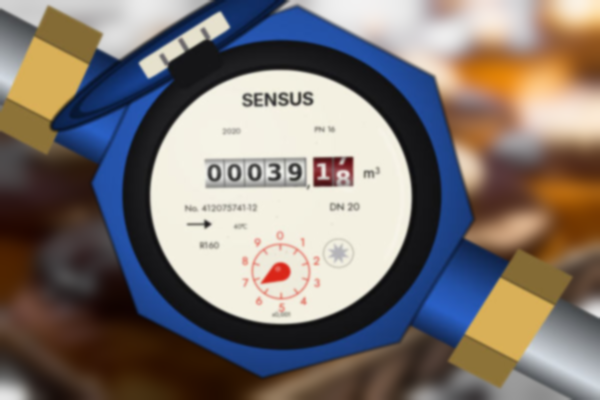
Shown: **39.176** m³
